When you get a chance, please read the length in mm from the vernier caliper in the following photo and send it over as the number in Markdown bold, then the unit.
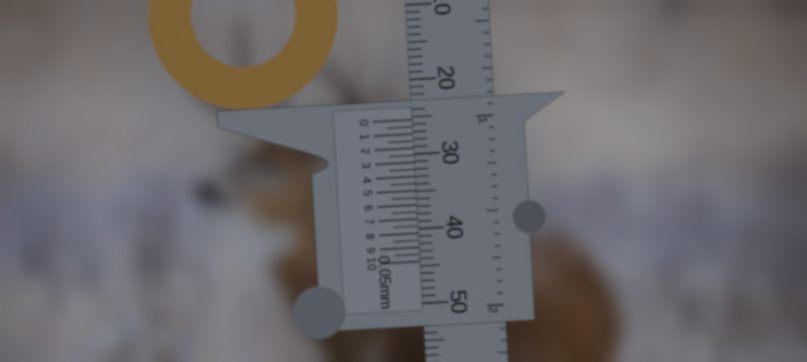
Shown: **25.4** mm
